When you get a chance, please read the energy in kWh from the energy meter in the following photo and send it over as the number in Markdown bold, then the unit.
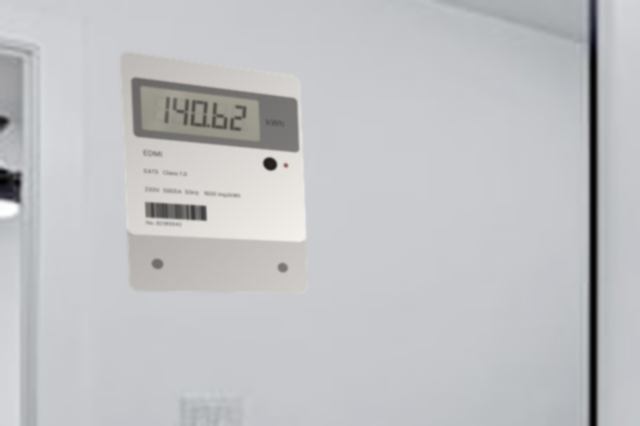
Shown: **140.62** kWh
